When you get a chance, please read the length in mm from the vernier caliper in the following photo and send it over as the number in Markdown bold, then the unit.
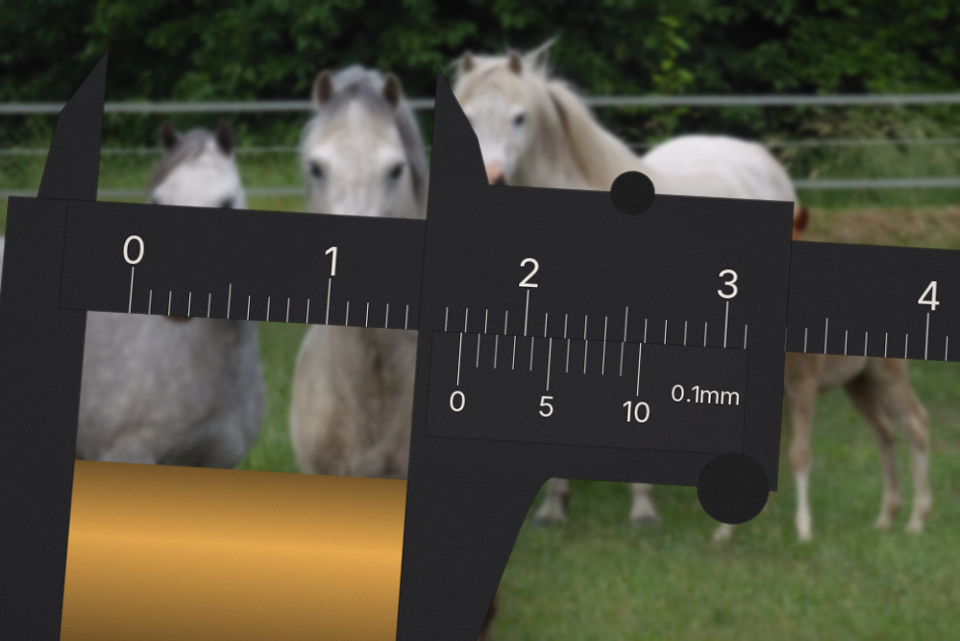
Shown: **16.8** mm
